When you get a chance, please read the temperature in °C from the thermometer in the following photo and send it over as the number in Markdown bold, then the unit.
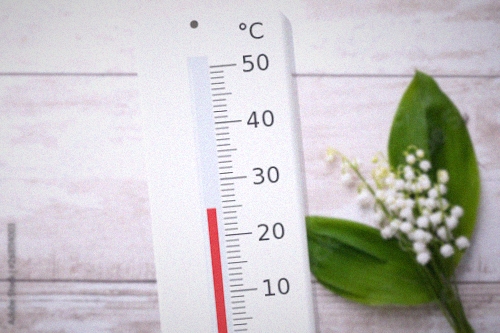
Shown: **25** °C
